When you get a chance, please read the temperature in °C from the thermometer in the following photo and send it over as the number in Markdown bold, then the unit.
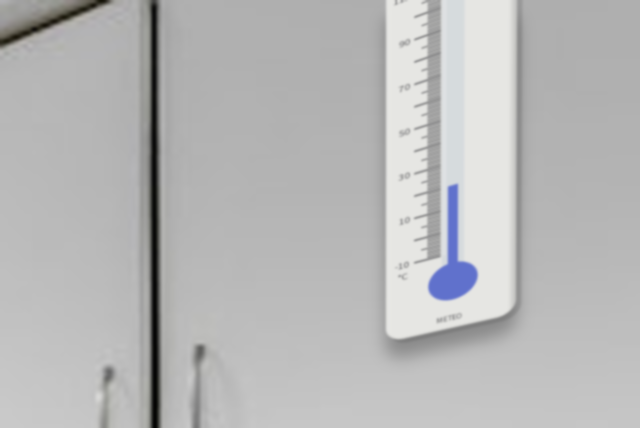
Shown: **20** °C
